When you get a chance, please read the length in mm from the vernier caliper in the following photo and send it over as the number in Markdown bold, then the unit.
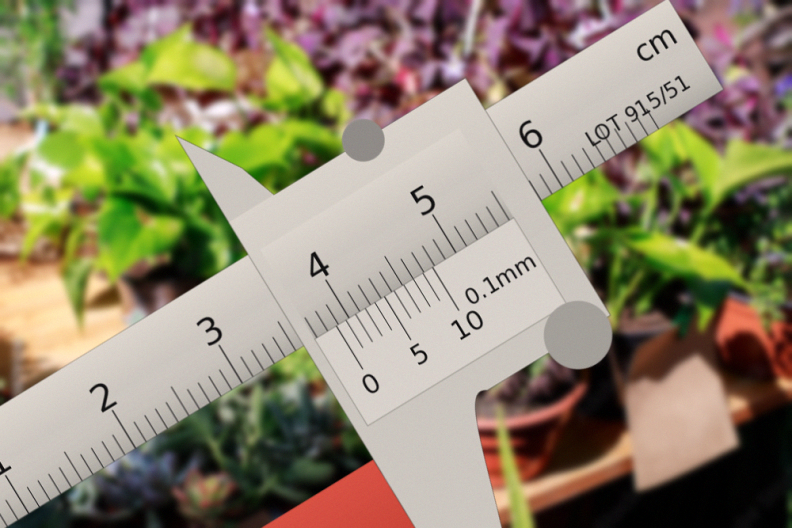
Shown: **38.8** mm
